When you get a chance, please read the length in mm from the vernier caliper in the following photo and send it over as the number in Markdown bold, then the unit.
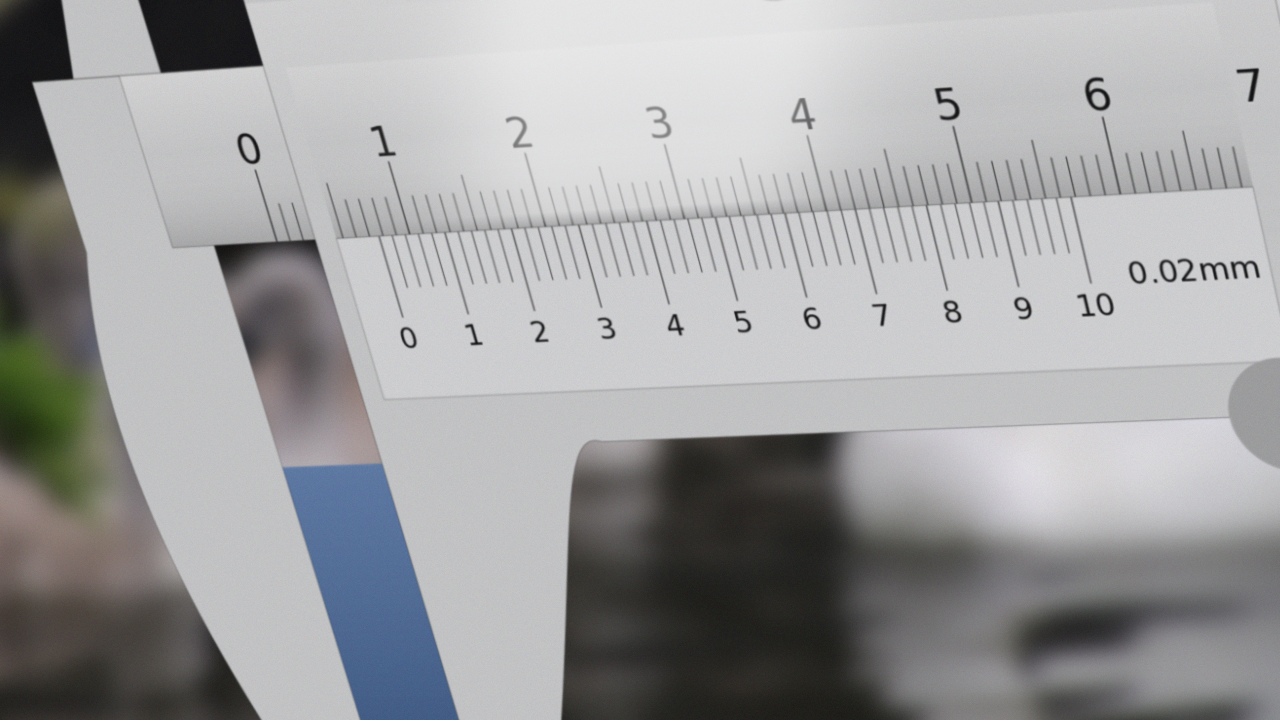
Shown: **7.7** mm
